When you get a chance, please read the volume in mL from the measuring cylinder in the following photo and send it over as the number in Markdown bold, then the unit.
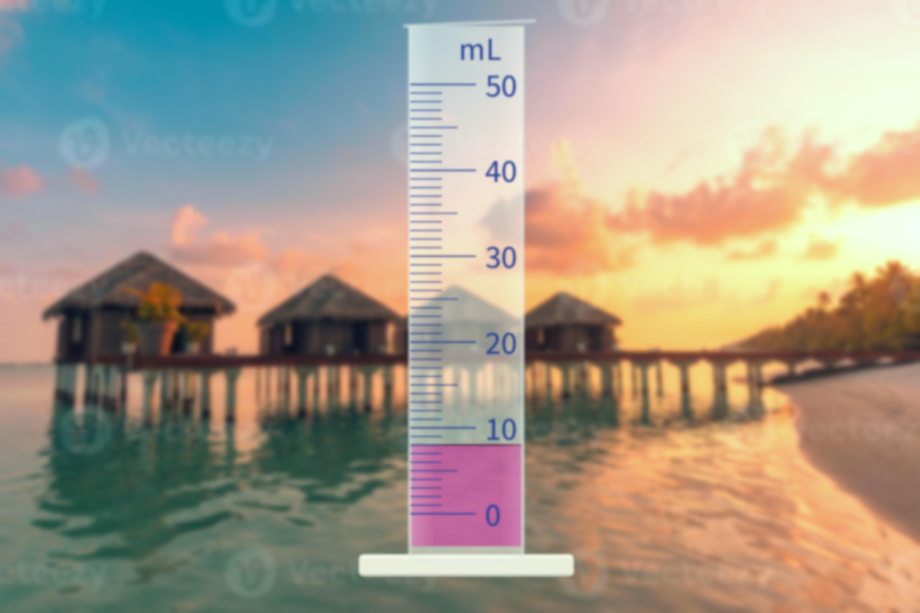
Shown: **8** mL
